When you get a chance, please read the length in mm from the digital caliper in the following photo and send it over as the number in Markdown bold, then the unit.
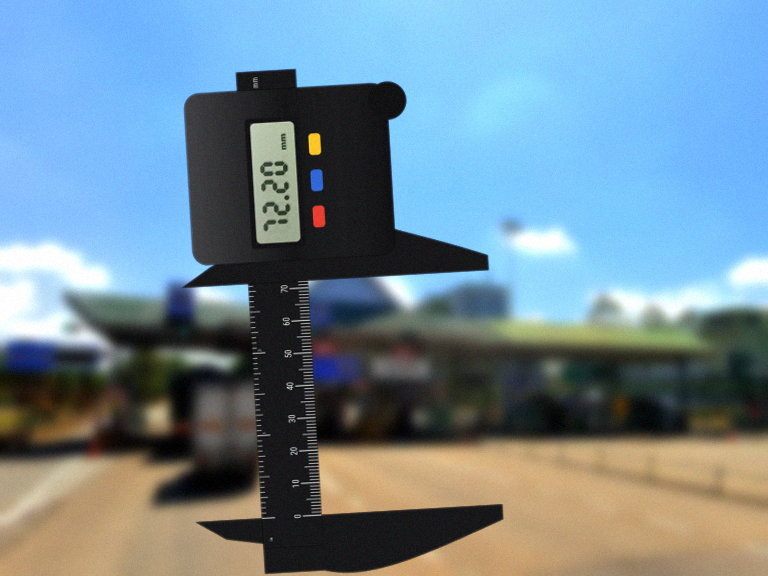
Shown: **72.20** mm
